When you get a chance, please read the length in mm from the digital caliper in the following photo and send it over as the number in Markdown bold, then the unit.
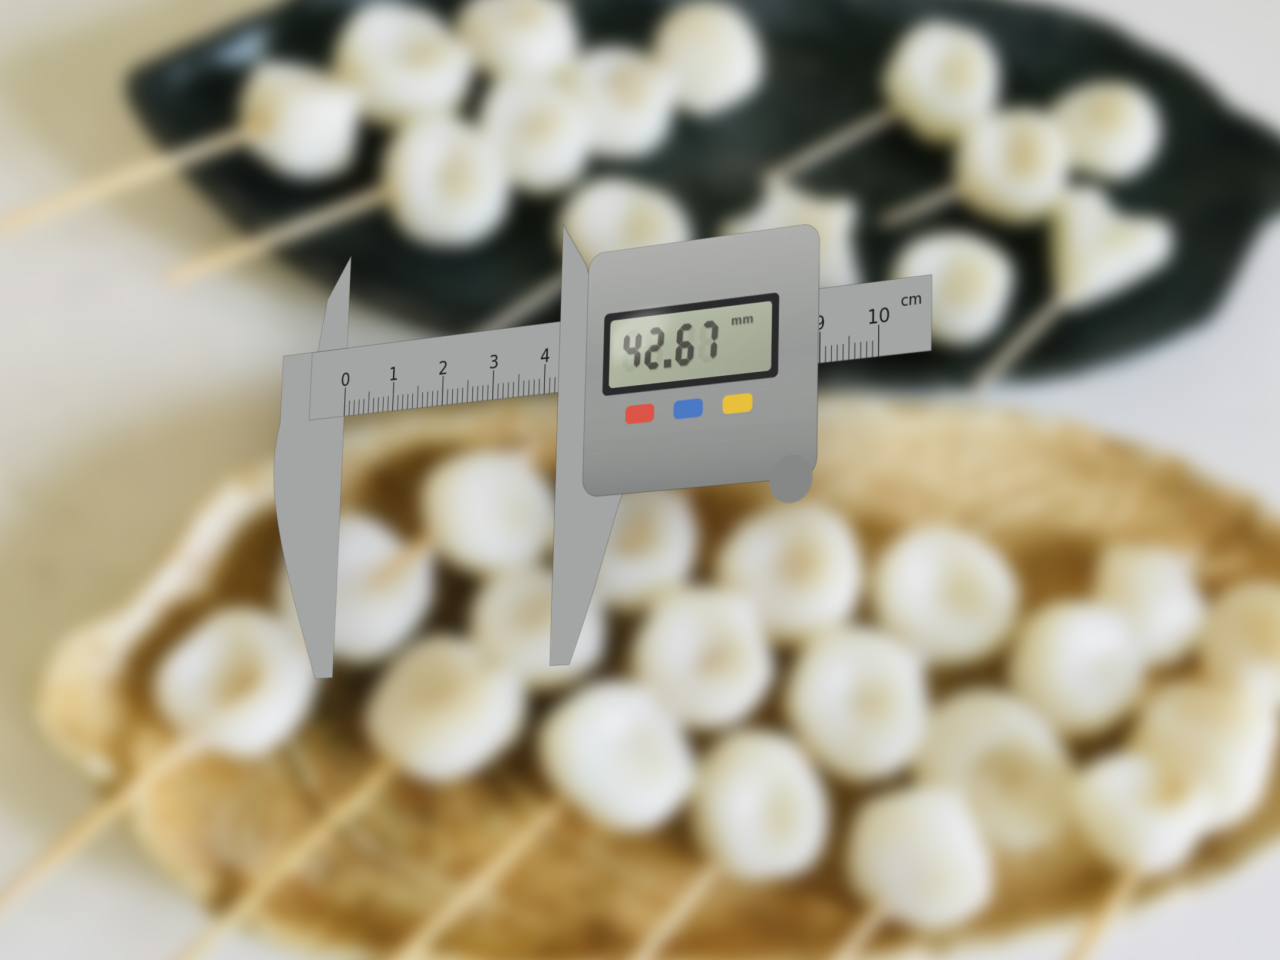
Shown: **42.67** mm
